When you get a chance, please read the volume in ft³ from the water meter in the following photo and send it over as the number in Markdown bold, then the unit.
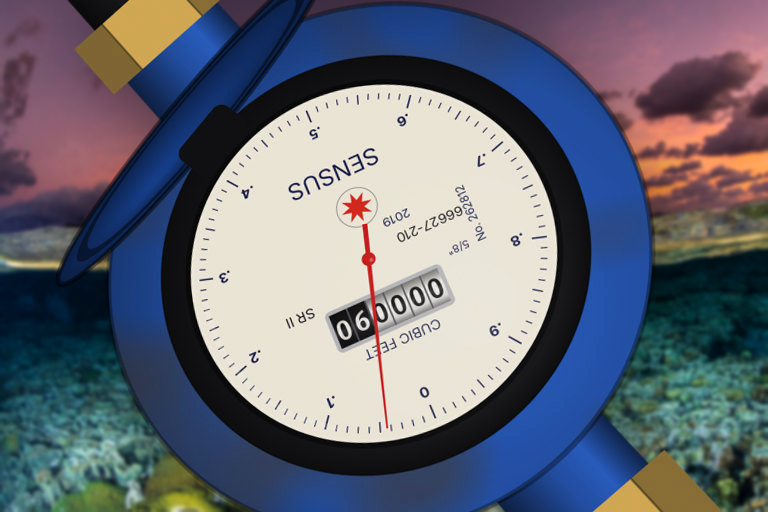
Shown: **90.04** ft³
